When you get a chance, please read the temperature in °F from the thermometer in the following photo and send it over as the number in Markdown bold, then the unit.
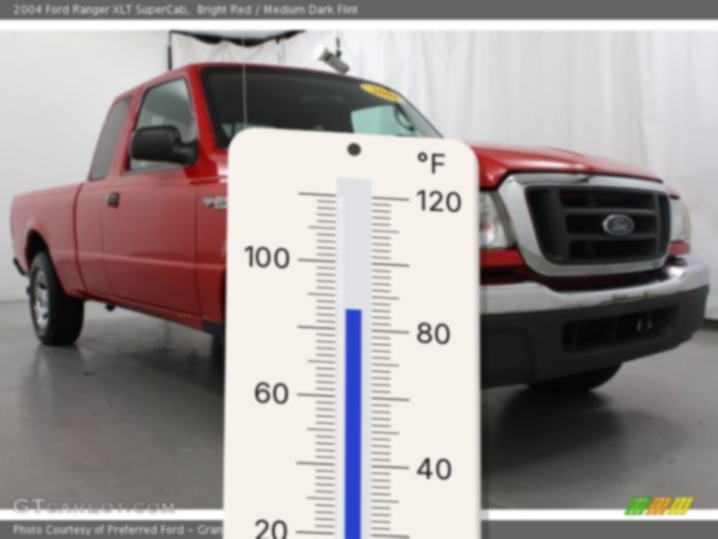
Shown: **86** °F
